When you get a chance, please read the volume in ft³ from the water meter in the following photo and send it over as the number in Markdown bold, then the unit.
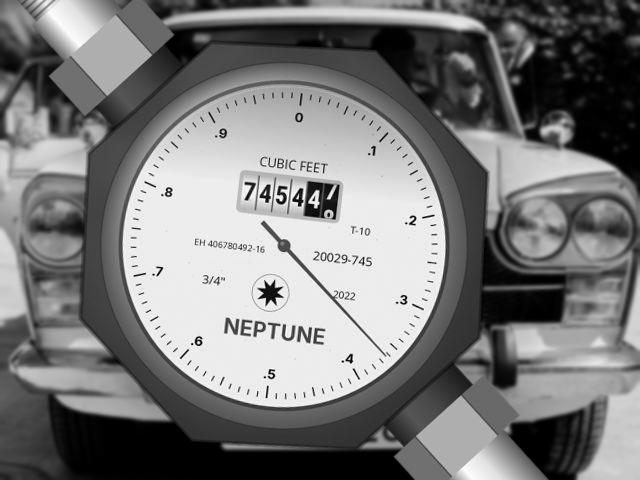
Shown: **745447.36** ft³
